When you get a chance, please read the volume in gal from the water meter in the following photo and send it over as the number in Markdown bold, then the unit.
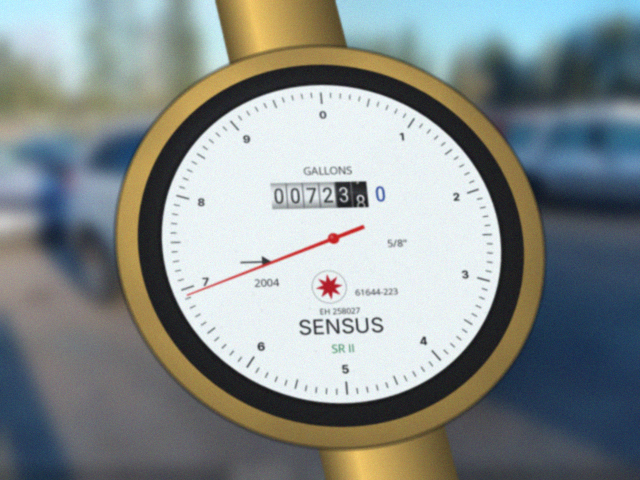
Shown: **72376.9** gal
